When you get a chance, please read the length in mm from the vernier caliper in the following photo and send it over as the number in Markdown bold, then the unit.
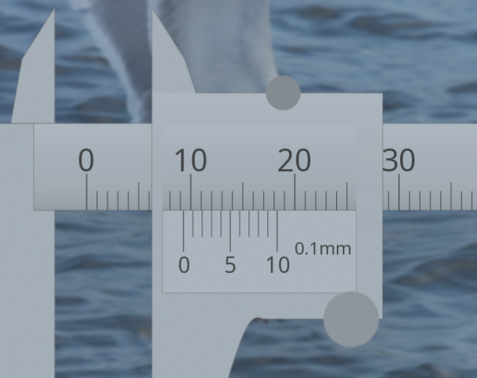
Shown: **9.3** mm
